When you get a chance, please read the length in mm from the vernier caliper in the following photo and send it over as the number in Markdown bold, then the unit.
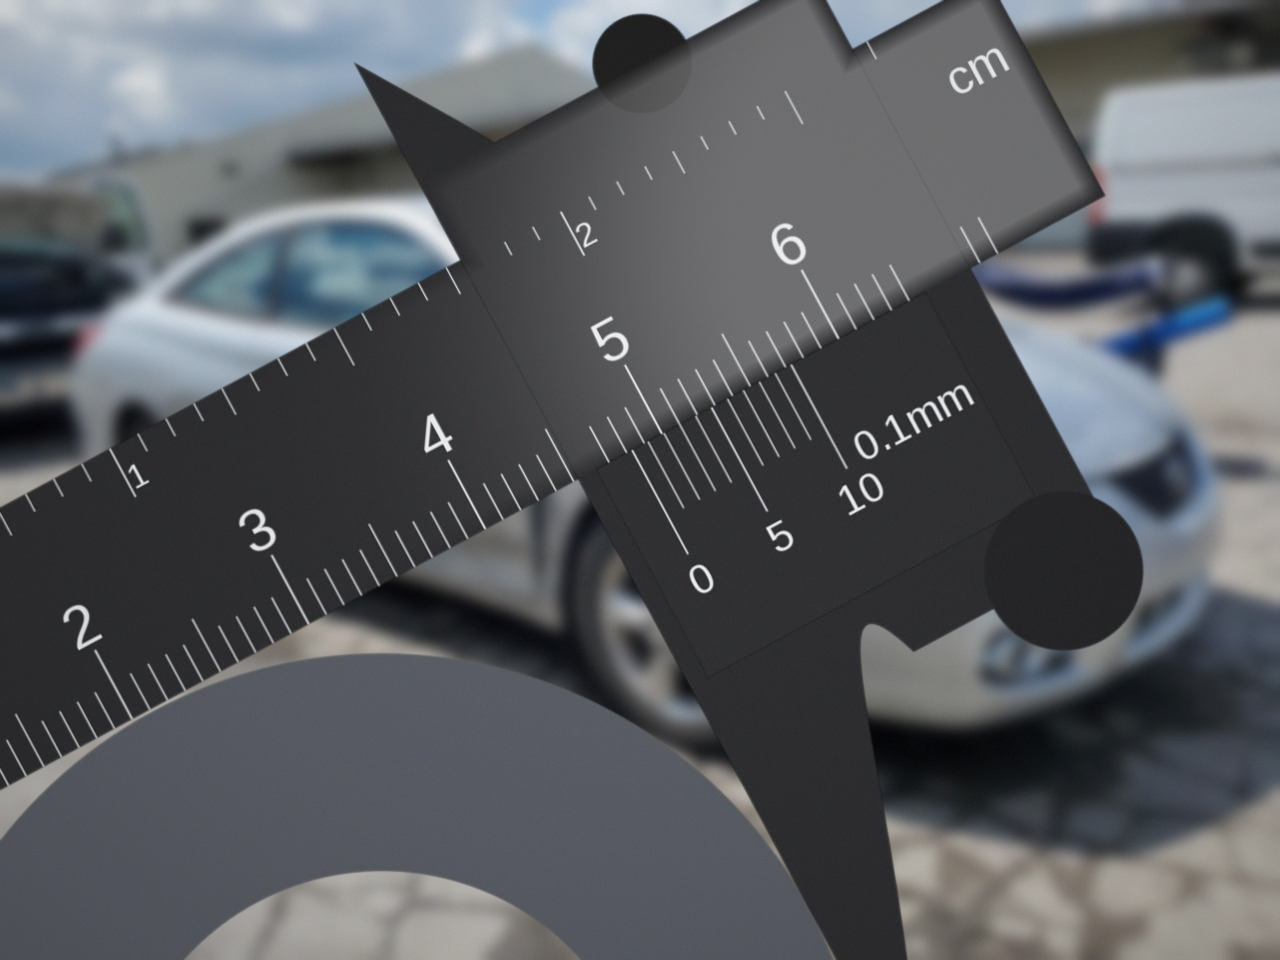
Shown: **48.3** mm
